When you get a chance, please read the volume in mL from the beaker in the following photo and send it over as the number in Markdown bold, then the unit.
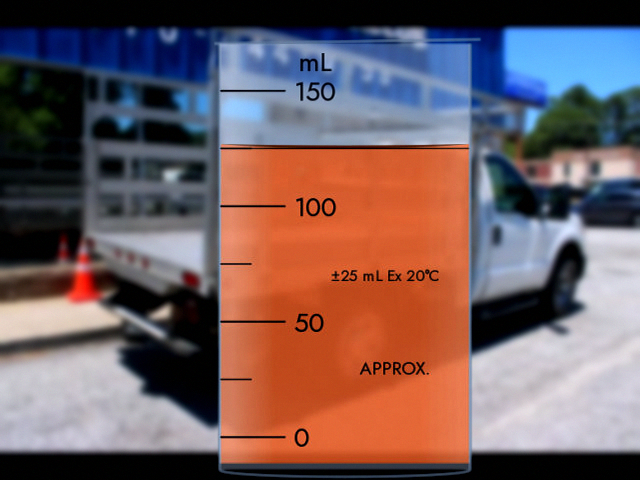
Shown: **125** mL
